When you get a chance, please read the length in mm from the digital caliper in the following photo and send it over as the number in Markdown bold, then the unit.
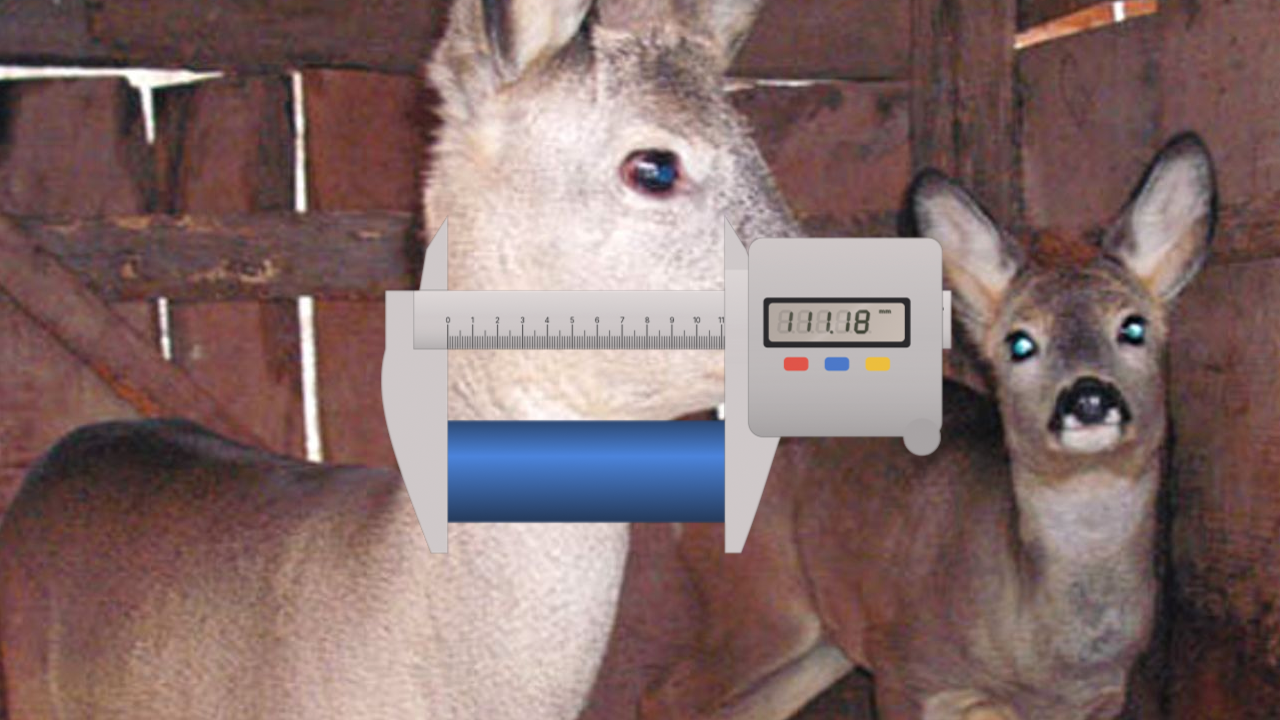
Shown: **111.18** mm
